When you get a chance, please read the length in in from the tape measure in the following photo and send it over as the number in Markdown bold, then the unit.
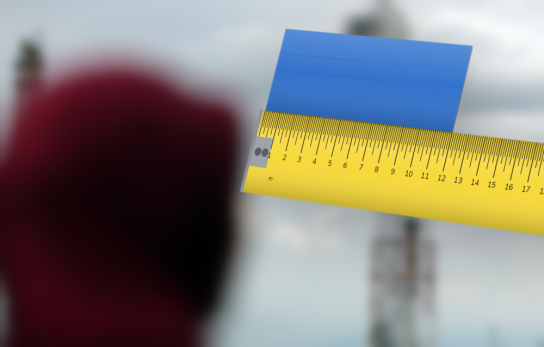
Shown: **12** in
